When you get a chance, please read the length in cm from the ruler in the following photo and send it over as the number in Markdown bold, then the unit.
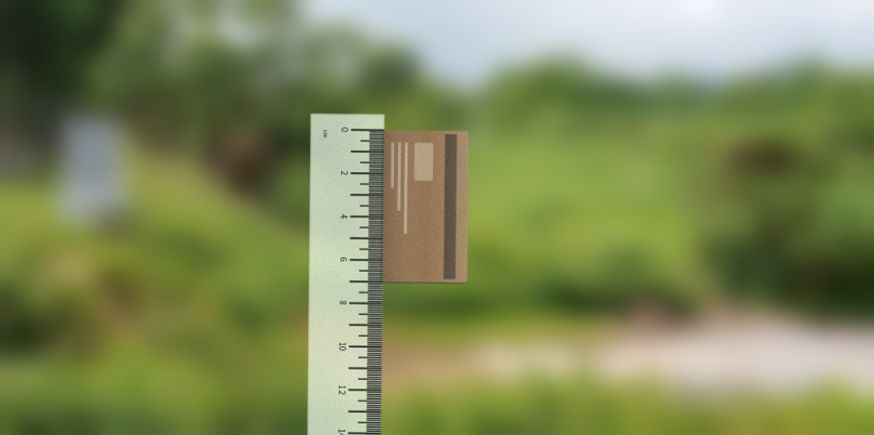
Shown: **7** cm
